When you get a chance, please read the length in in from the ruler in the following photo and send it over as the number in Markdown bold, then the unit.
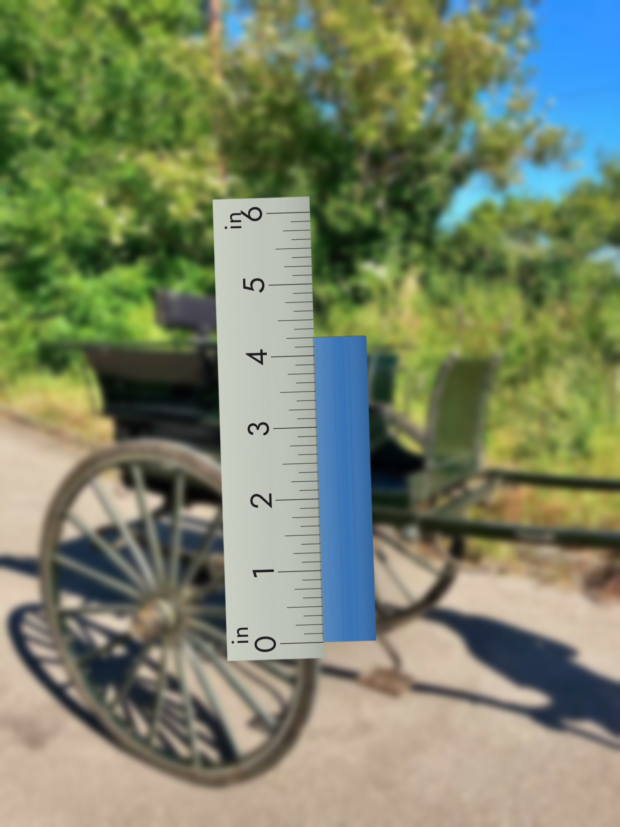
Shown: **4.25** in
